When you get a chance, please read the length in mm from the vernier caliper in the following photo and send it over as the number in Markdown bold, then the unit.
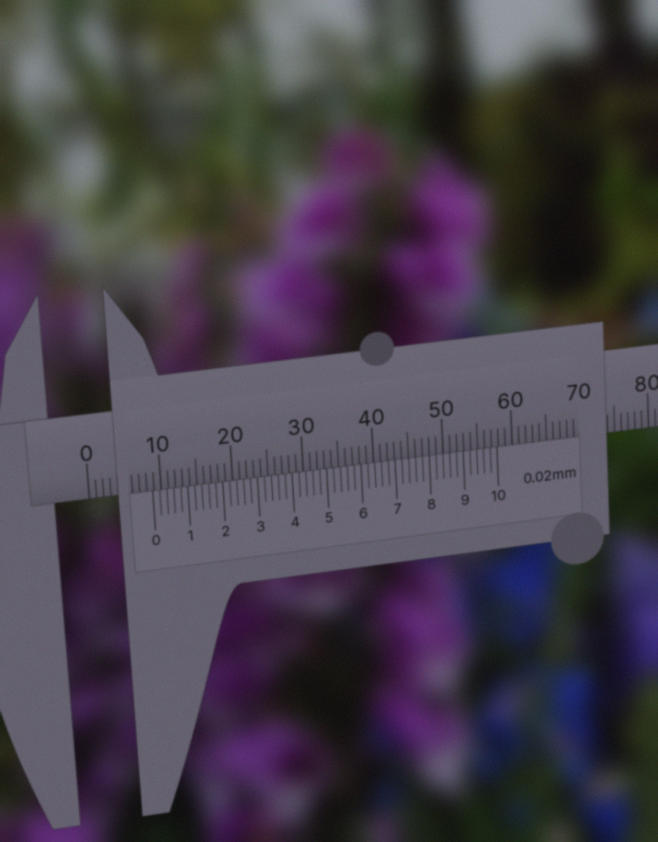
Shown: **8.8** mm
